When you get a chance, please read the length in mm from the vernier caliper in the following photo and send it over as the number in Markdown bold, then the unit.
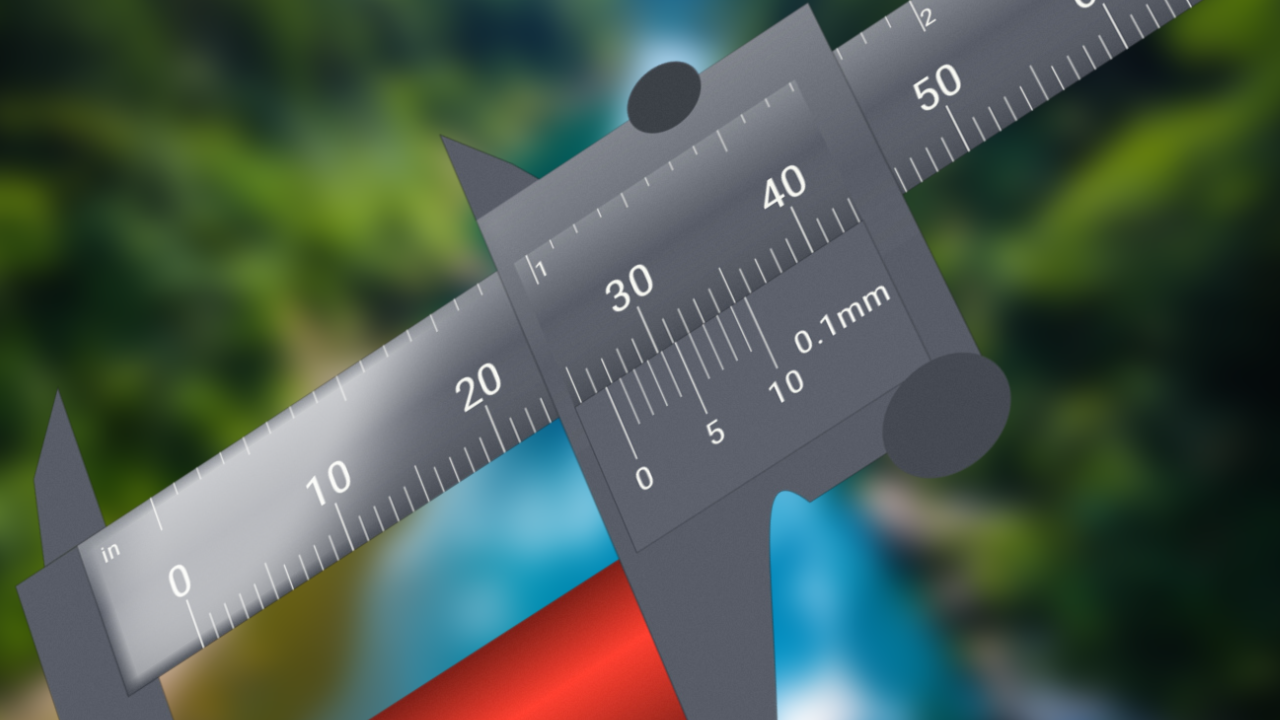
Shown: **26.6** mm
